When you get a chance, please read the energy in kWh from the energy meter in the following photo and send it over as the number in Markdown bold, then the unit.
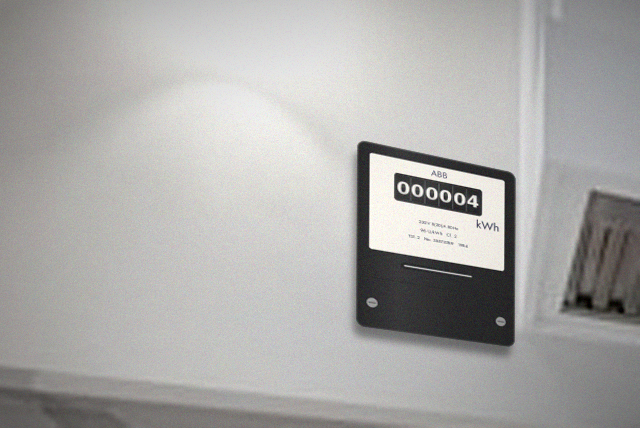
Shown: **4** kWh
